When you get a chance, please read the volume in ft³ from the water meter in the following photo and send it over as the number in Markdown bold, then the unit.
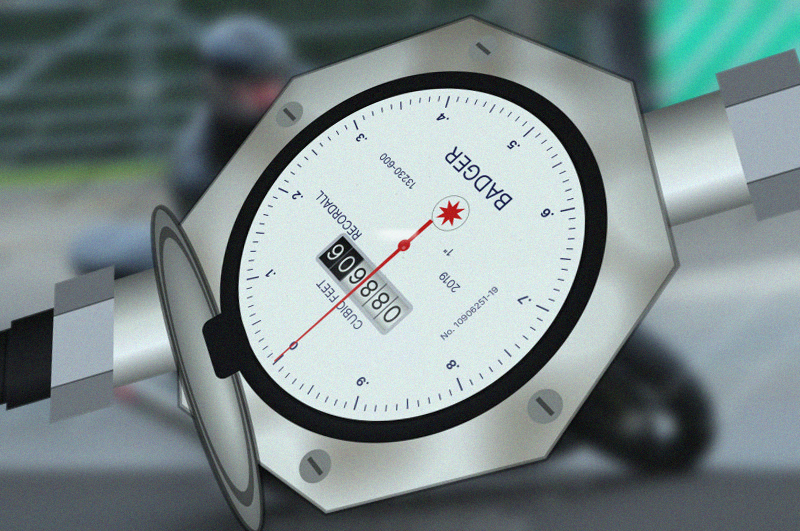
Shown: **88606.00** ft³
